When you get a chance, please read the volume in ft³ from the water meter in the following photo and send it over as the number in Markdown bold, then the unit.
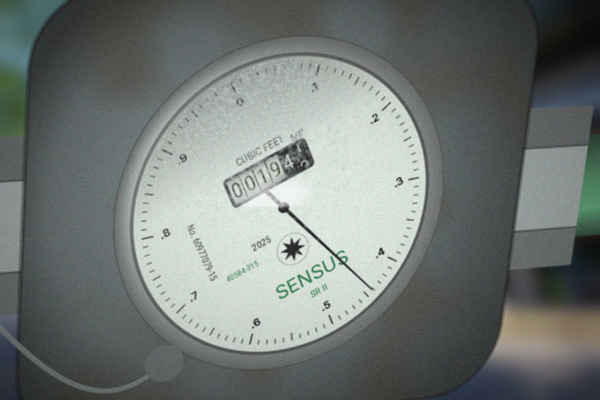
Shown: **1941.44** ft³
